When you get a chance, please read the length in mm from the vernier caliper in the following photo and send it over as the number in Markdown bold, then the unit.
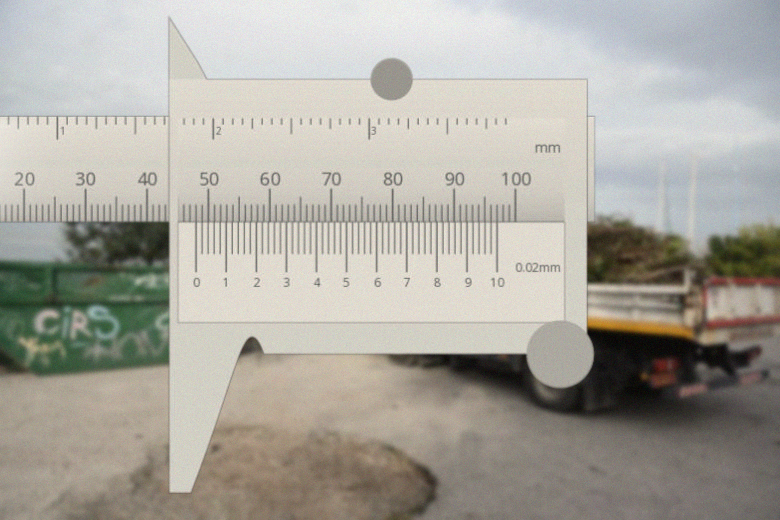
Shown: **48.0** mm
